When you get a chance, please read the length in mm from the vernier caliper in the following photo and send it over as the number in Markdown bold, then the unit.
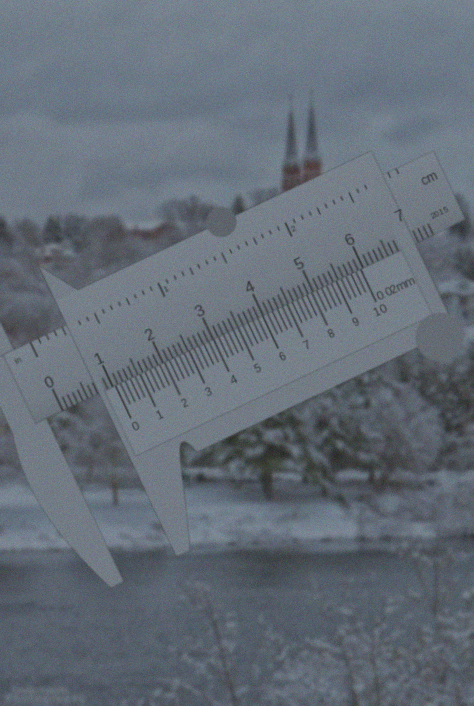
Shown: **10.5** mm
